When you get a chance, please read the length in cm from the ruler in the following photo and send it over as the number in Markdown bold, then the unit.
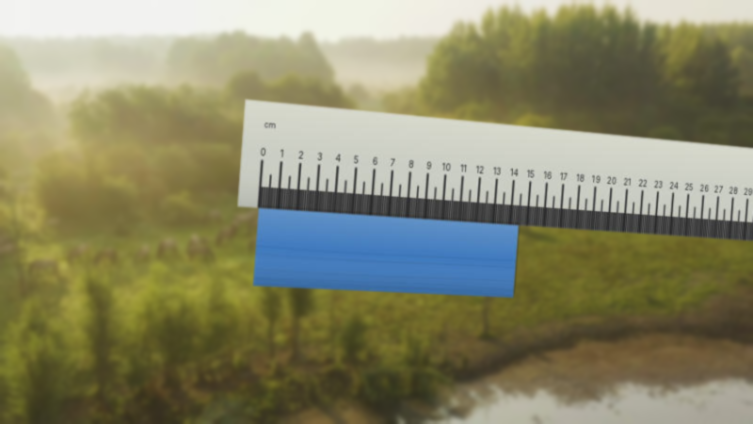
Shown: **14.5** cm
